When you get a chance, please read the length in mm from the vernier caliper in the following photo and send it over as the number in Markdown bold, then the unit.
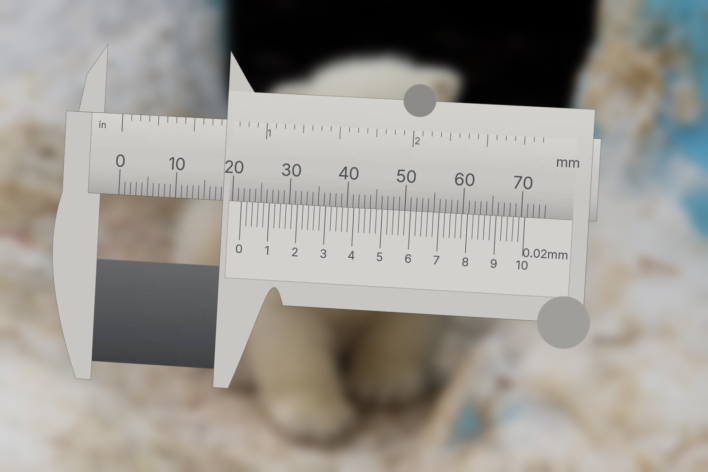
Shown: **21.6** mm
